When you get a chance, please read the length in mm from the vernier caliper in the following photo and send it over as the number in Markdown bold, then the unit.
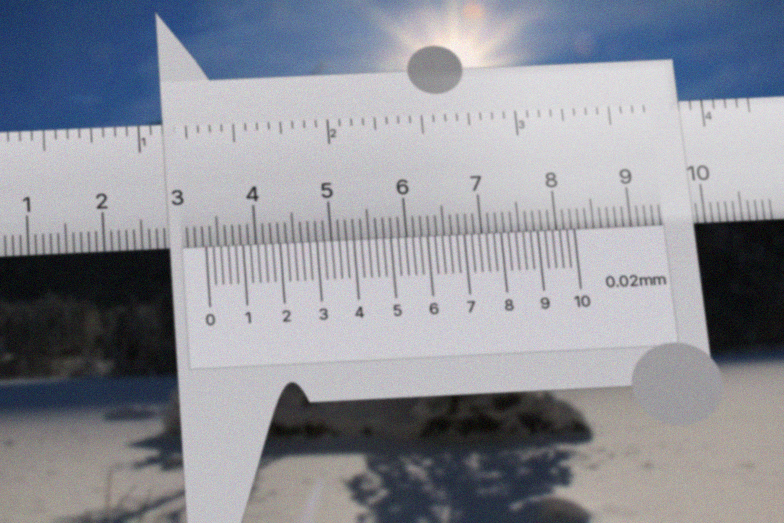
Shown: **33.4** mm
